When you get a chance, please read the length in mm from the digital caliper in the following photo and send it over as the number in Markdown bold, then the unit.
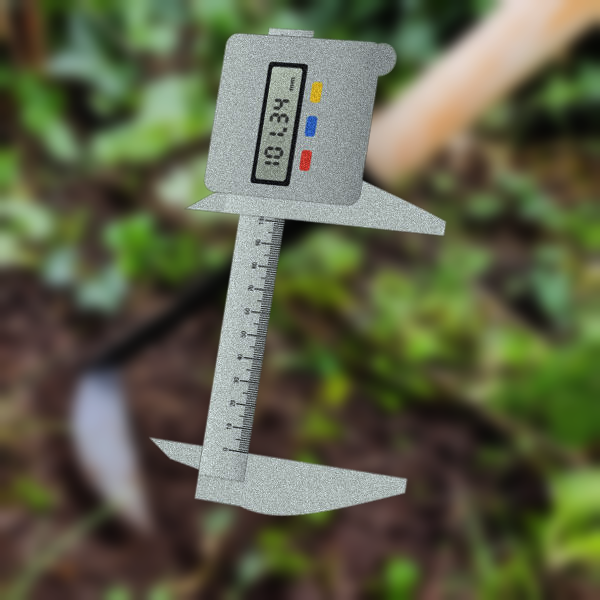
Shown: **101.34** mm
